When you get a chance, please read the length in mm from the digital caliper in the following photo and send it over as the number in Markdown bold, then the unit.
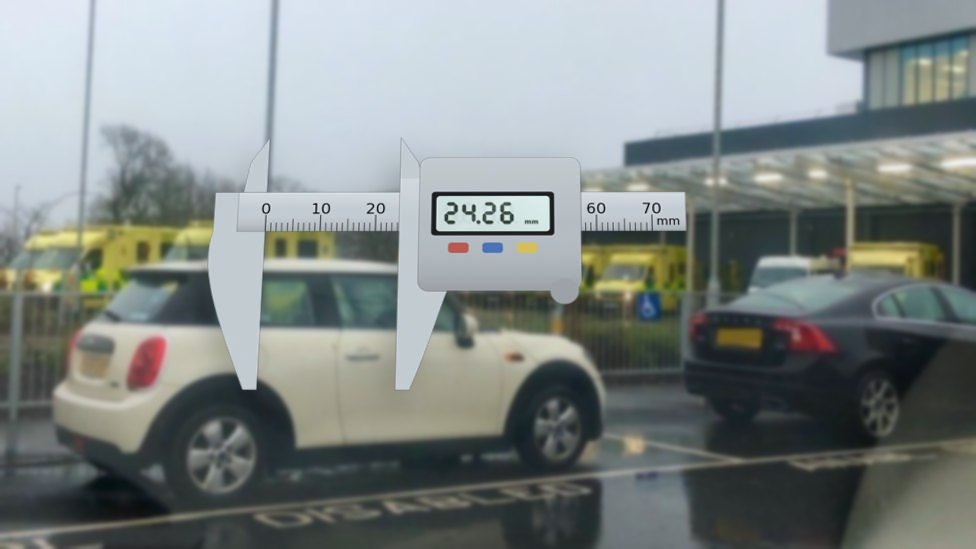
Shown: **24.26** mm
